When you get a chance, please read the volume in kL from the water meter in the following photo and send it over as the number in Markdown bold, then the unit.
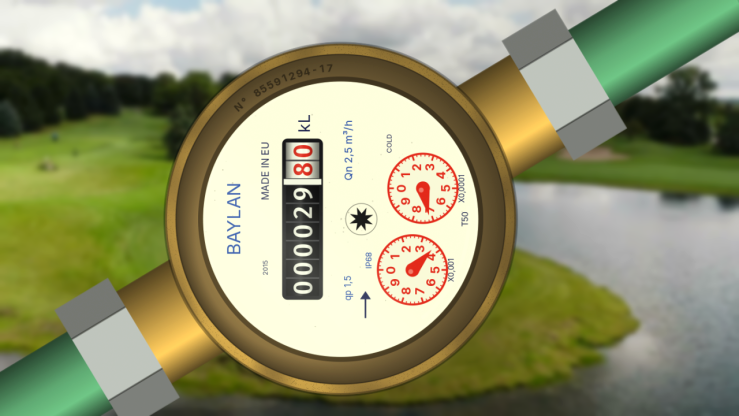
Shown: **29.8037** kL
